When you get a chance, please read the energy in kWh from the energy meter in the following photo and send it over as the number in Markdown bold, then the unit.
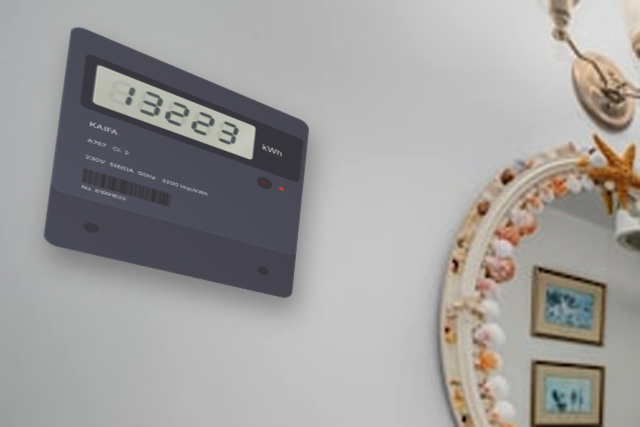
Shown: **13223** kWh
